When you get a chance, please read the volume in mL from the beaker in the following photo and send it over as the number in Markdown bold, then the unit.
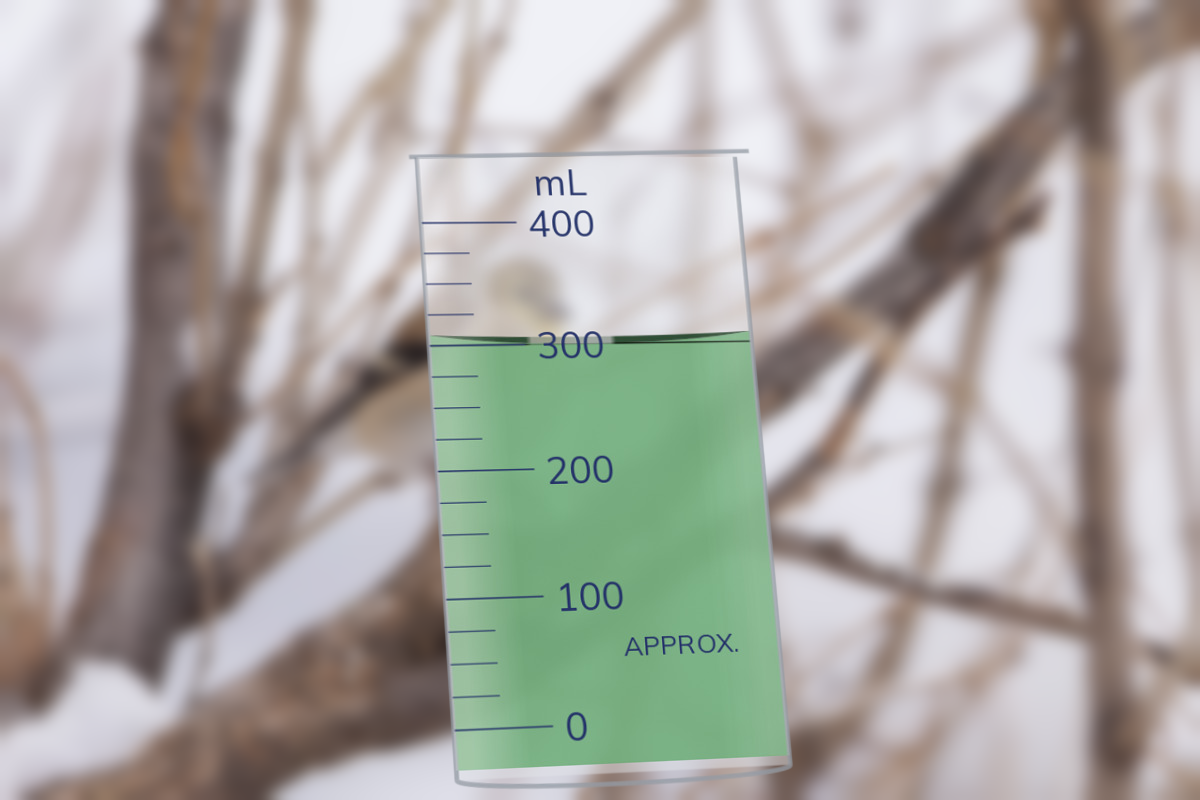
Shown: **300** mL
